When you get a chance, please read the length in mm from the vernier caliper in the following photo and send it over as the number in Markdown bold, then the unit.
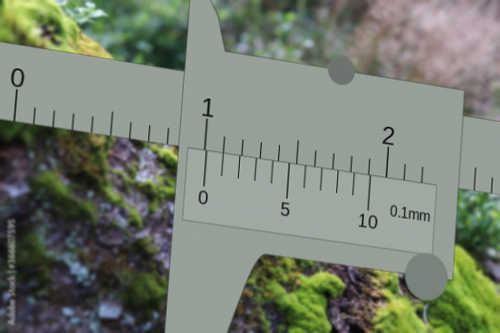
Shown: **10.1** mm
